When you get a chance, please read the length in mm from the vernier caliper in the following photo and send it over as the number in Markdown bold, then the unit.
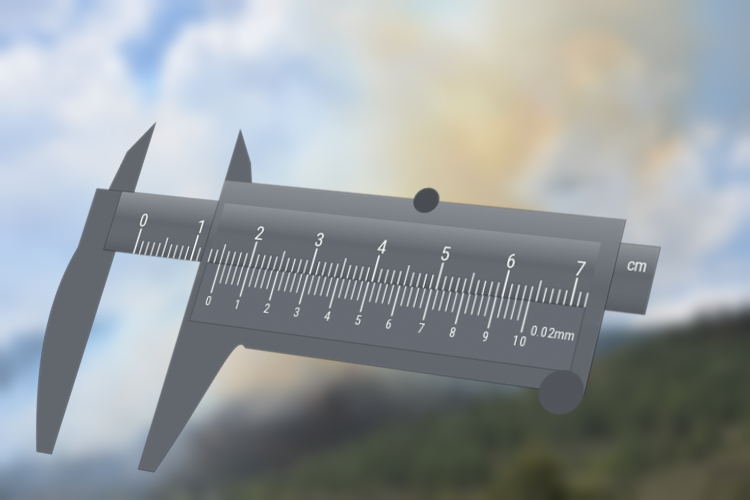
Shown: **15.0** mm
